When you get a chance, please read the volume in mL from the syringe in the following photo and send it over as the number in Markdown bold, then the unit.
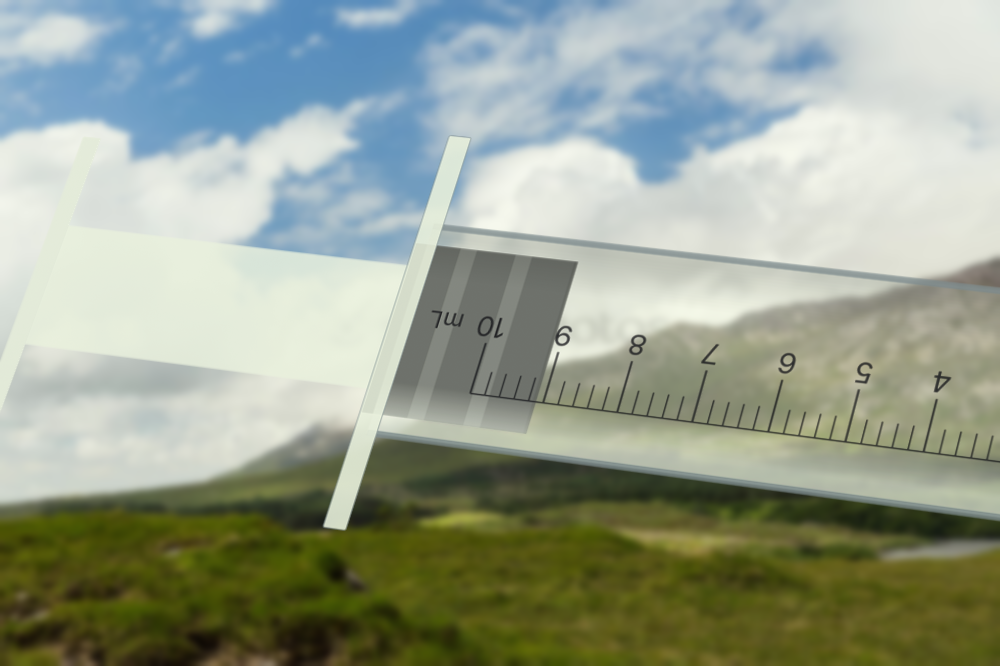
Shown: **9.1** mL
